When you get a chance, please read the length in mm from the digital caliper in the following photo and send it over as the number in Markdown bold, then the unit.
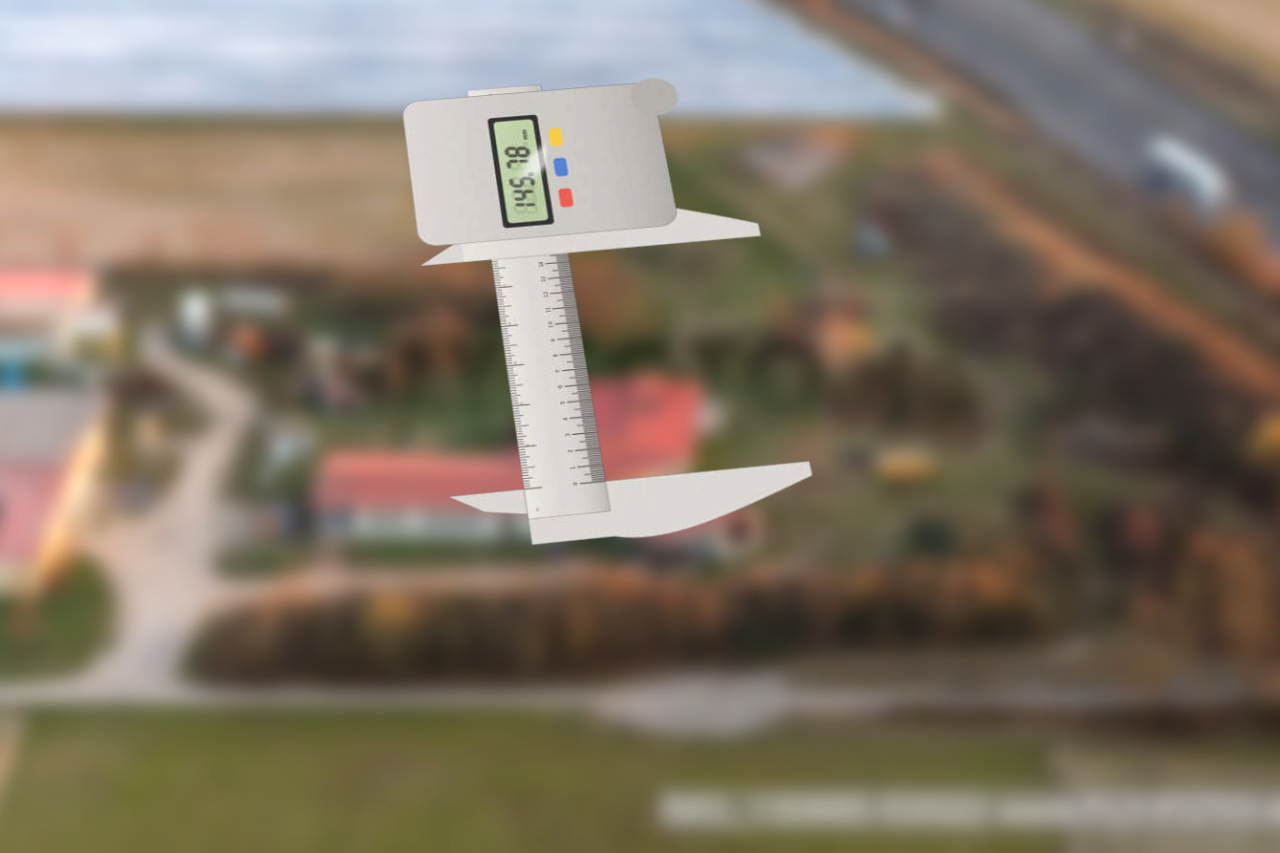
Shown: **145.78** mm
